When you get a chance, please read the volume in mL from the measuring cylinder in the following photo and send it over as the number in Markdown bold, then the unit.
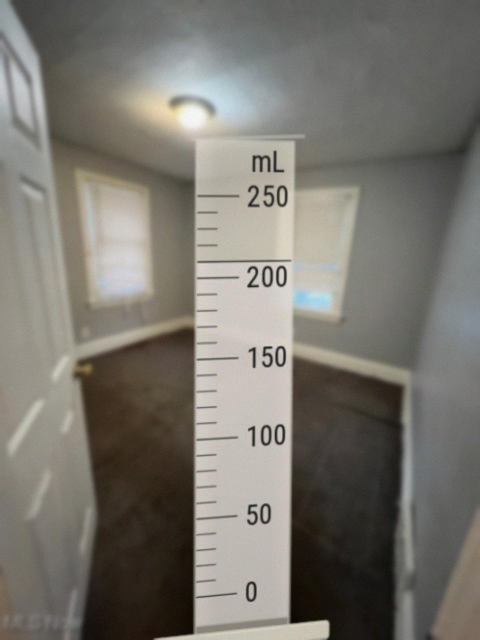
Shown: **210** mL
